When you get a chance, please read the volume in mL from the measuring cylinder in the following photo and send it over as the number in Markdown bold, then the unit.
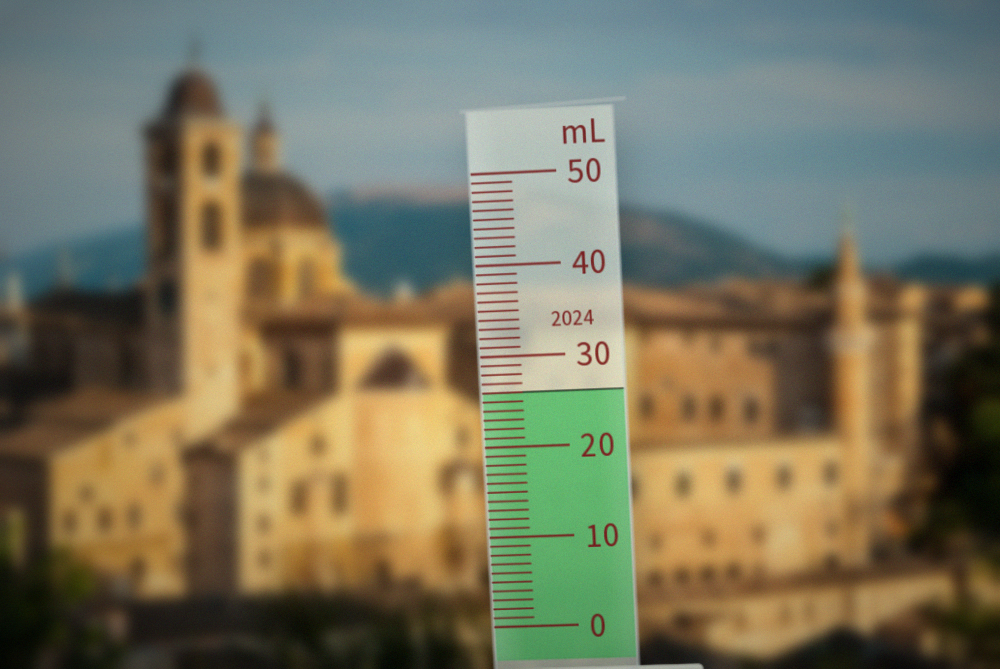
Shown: **26** mL
